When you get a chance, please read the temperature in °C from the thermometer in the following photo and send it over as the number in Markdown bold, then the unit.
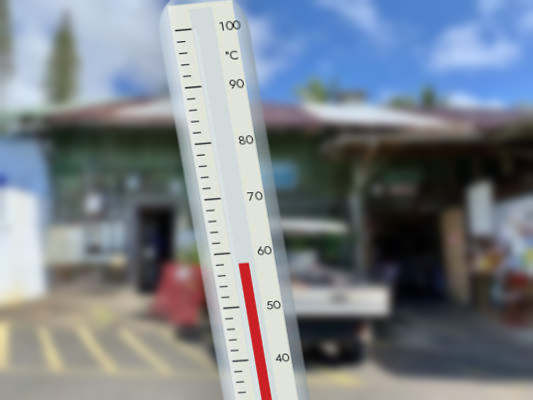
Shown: **58** °C
